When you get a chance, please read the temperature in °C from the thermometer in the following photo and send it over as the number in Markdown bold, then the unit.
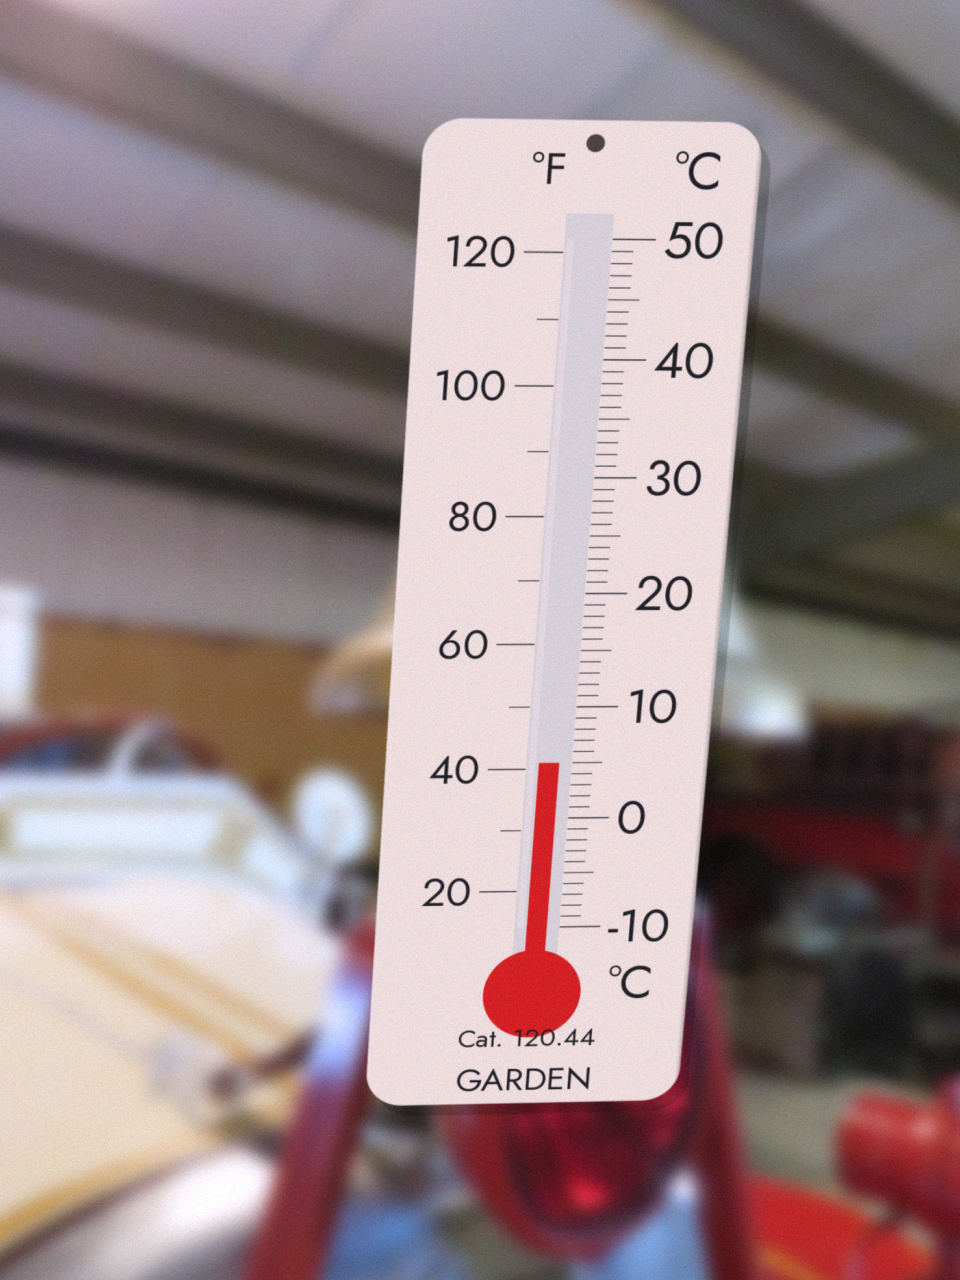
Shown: **5** °C
